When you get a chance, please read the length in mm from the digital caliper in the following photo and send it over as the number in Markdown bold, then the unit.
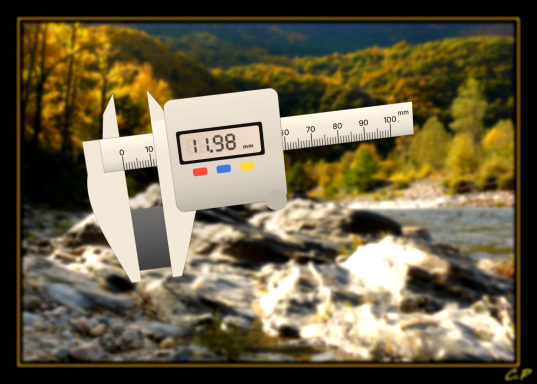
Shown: **11.98** mm
